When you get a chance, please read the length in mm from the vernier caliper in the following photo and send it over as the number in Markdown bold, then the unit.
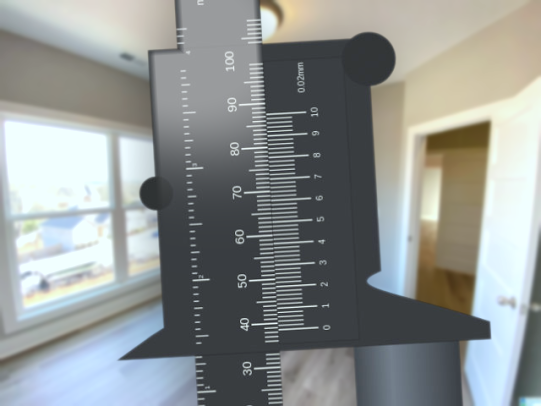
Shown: **38.5** mm
